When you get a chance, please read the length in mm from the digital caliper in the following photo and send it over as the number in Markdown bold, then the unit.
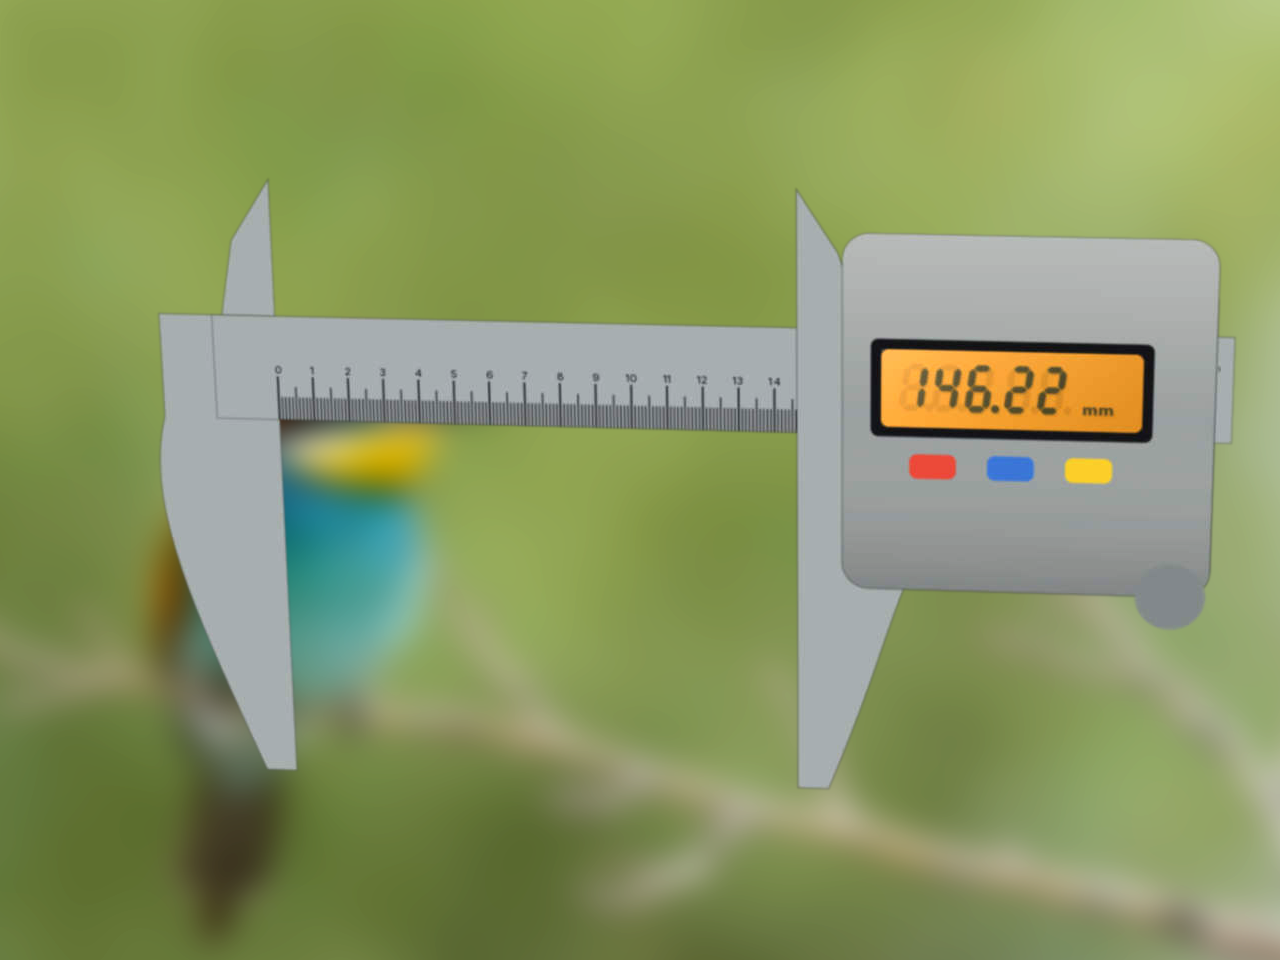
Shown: **146.22** mm
